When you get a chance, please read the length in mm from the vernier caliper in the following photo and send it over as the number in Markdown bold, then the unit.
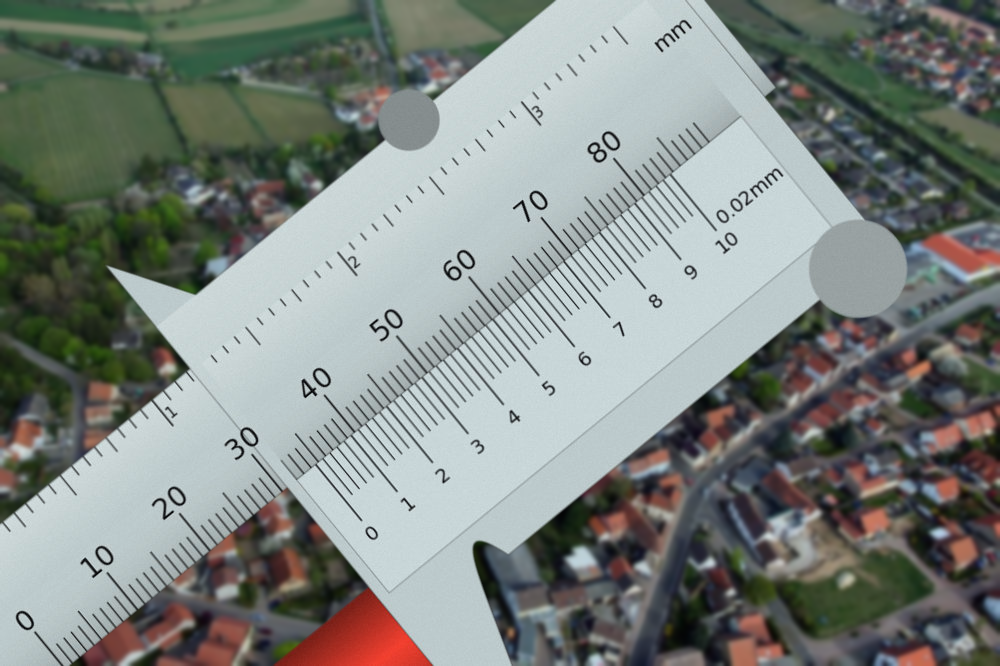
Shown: **34.6** mm
